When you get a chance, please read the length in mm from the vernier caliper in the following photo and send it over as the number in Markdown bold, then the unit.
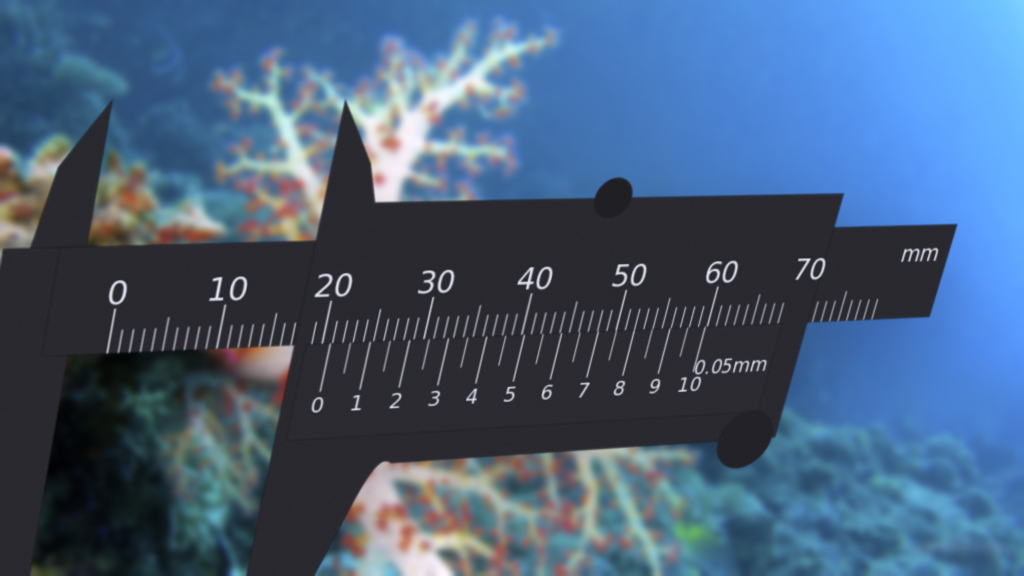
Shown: **20.8** mm
